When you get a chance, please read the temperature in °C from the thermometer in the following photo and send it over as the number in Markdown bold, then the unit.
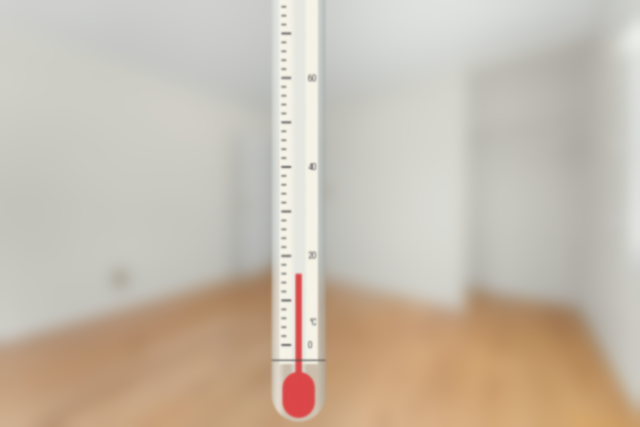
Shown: **16** °C
